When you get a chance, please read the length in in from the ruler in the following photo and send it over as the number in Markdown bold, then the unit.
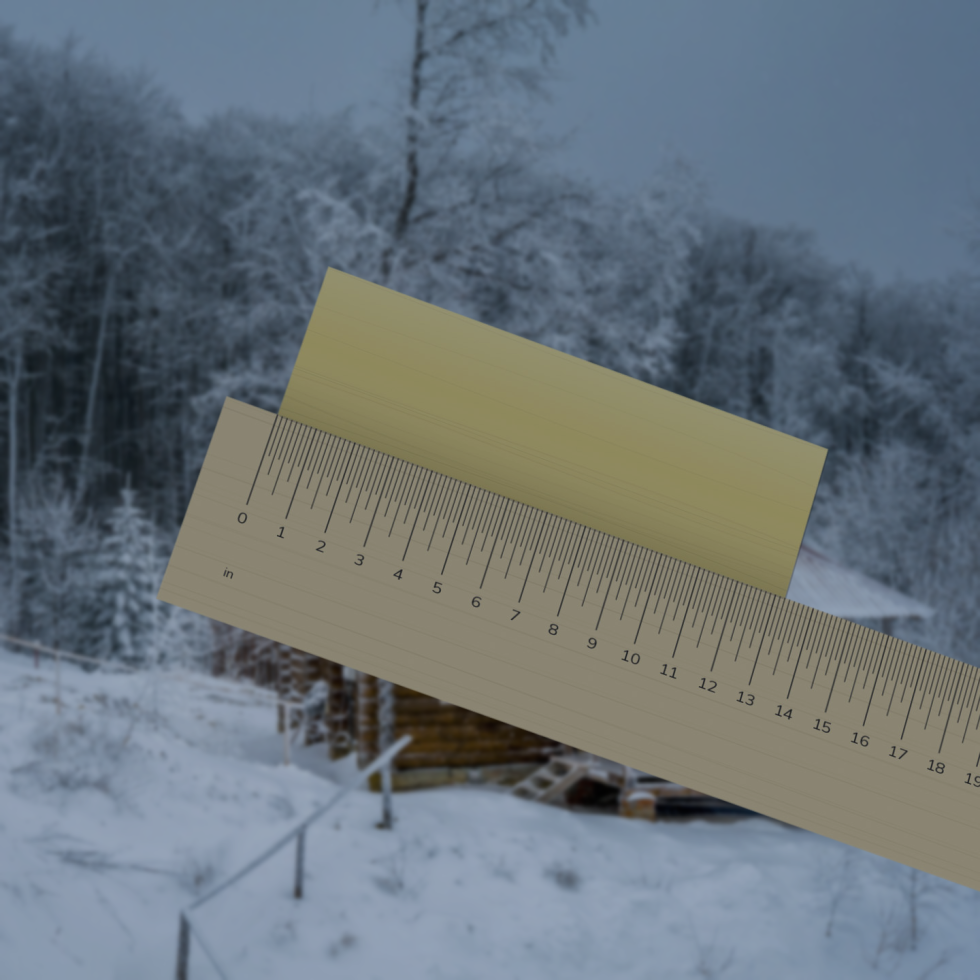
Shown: **13.25** in
